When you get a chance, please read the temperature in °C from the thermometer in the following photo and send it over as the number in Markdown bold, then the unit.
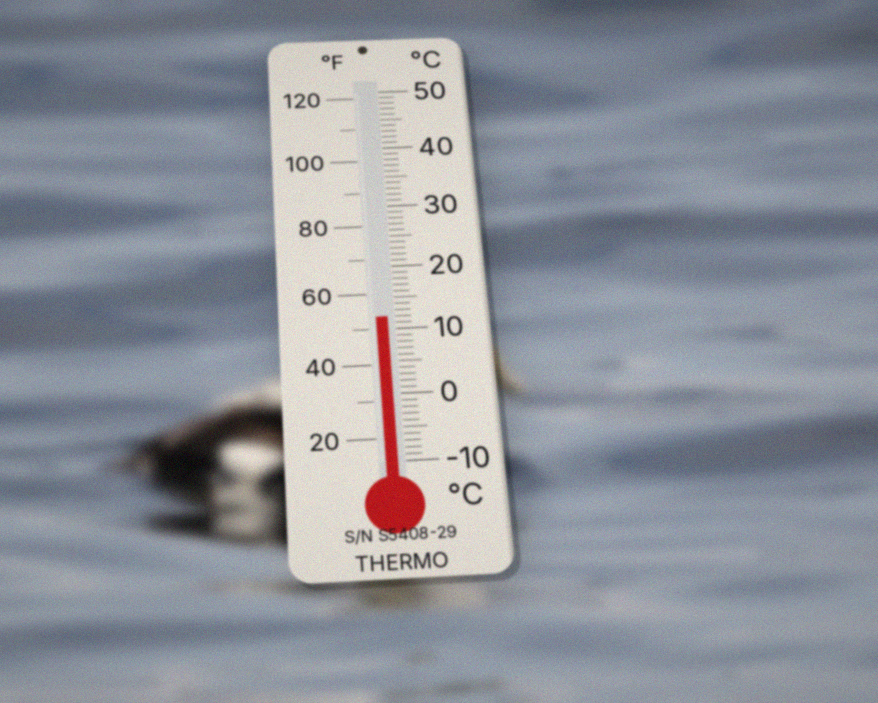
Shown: **12** °C
